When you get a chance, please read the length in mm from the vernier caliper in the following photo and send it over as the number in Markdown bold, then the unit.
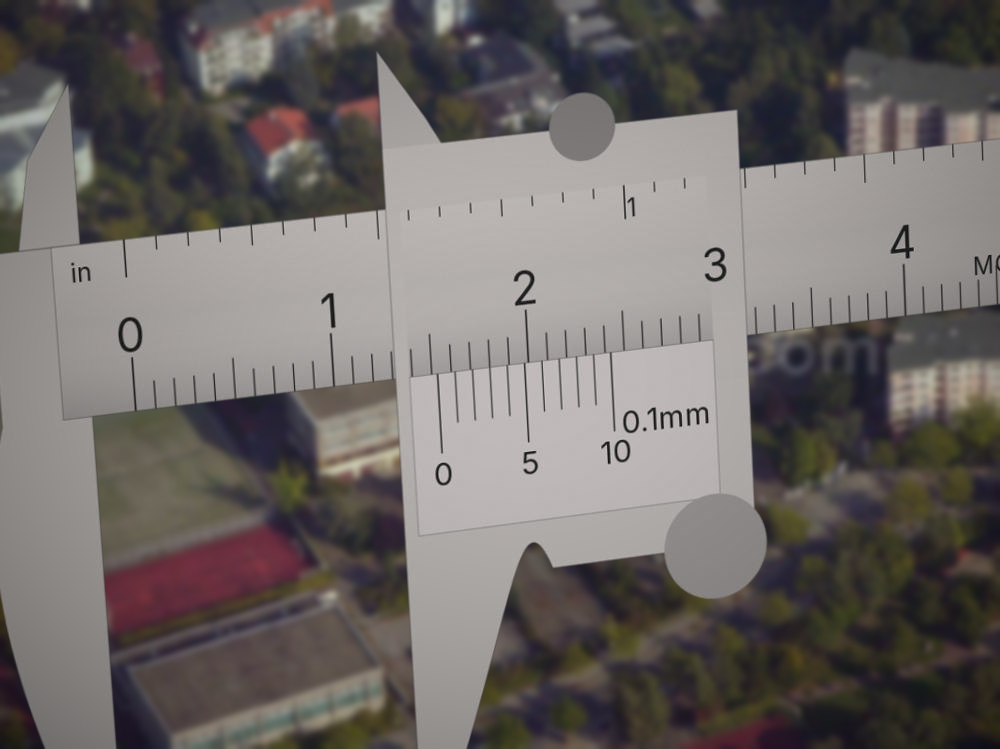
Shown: **15.3** mm
